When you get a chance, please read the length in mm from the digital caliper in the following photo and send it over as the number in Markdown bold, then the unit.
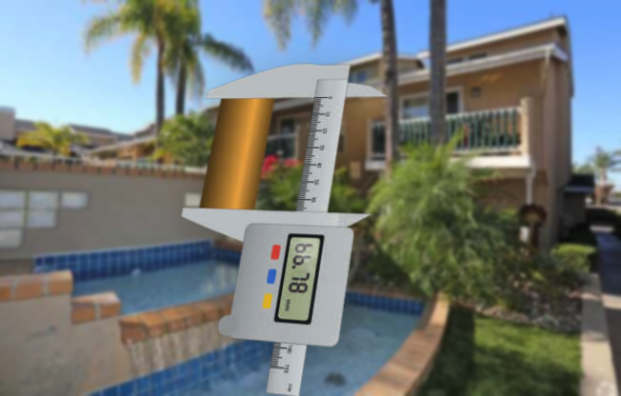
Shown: **66.78** mm
